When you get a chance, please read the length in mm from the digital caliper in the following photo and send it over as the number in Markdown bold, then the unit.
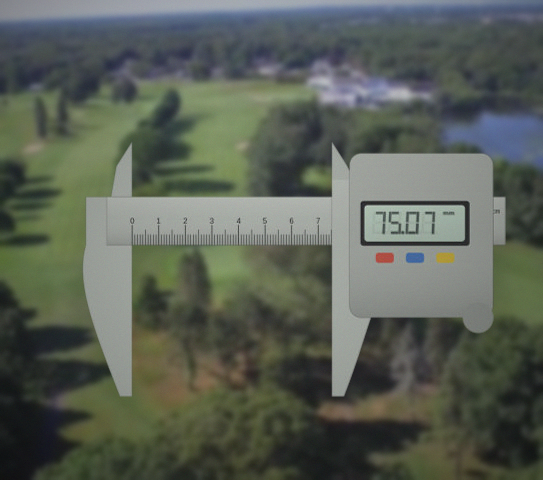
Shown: **75.07** mm
